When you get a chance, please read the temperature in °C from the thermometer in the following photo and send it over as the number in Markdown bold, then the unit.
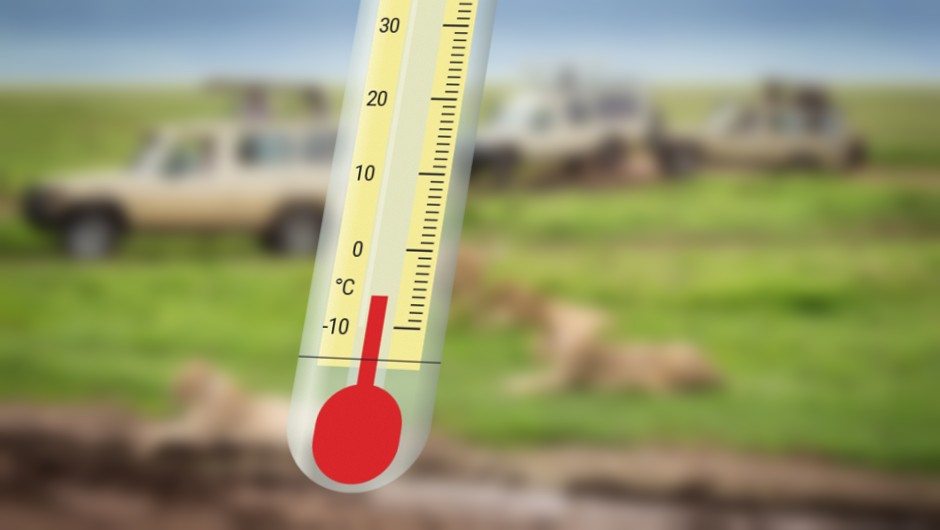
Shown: **-6** °C
